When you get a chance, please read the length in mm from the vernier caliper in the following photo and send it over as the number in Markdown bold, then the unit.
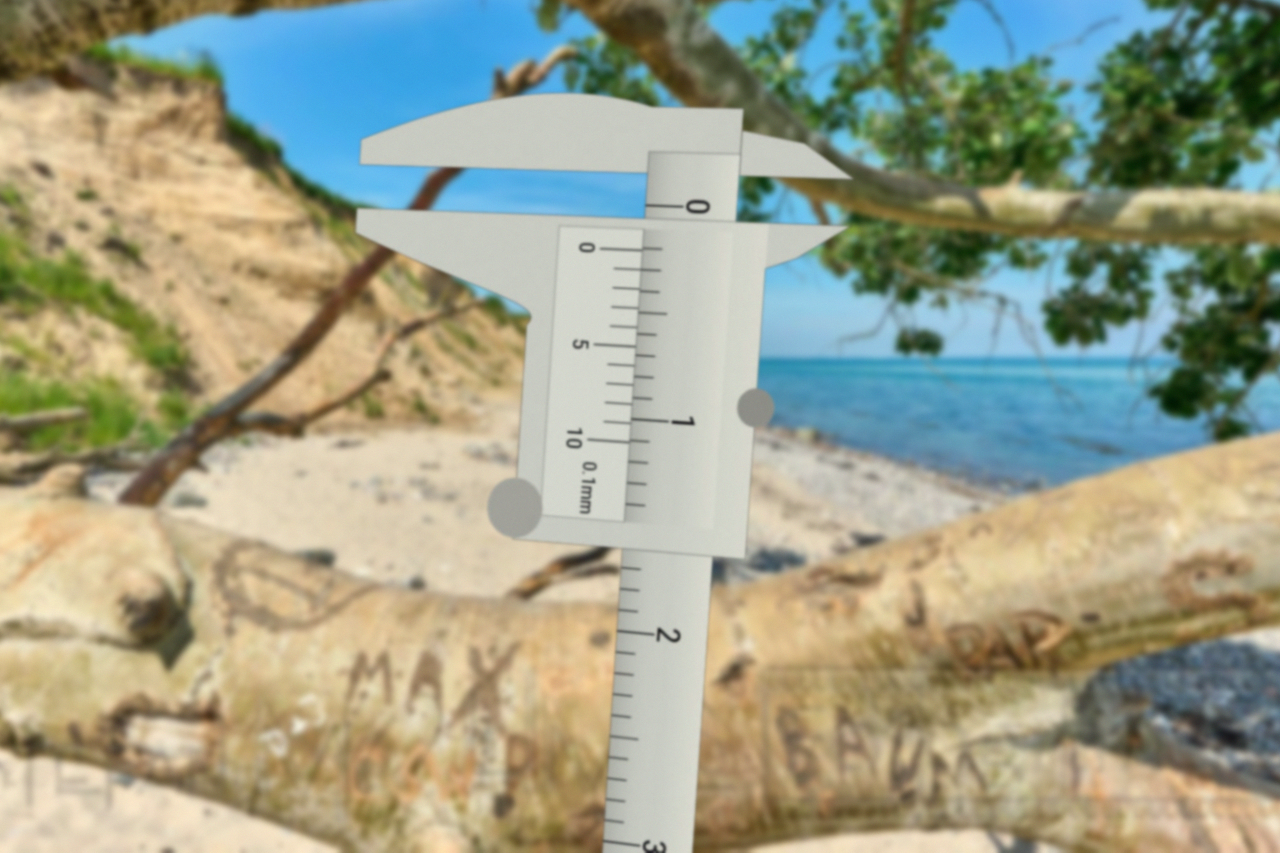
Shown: **2.1** mm
